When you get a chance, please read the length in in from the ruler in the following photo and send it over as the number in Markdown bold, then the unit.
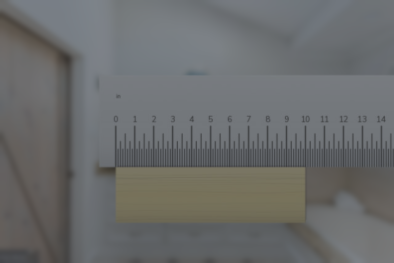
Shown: **10** in
